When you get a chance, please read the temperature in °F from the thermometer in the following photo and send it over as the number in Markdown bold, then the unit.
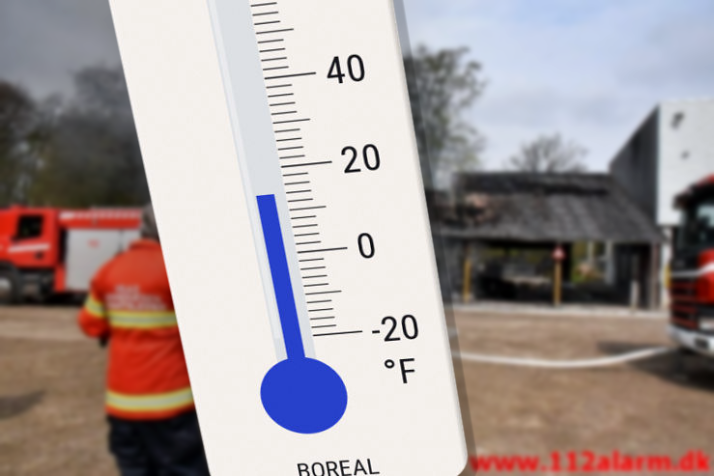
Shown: **14** °F
